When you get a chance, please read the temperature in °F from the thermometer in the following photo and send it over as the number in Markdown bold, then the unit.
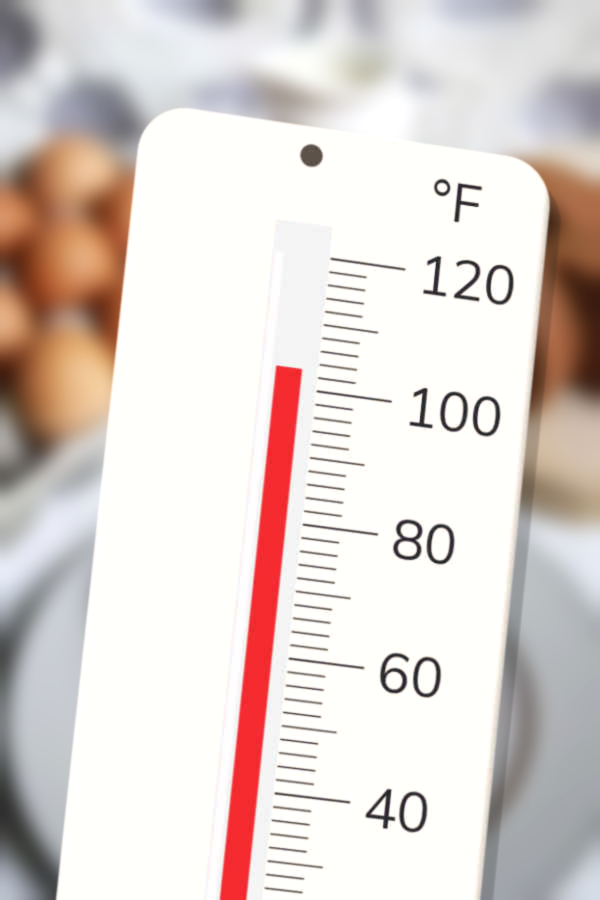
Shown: **103** °F
